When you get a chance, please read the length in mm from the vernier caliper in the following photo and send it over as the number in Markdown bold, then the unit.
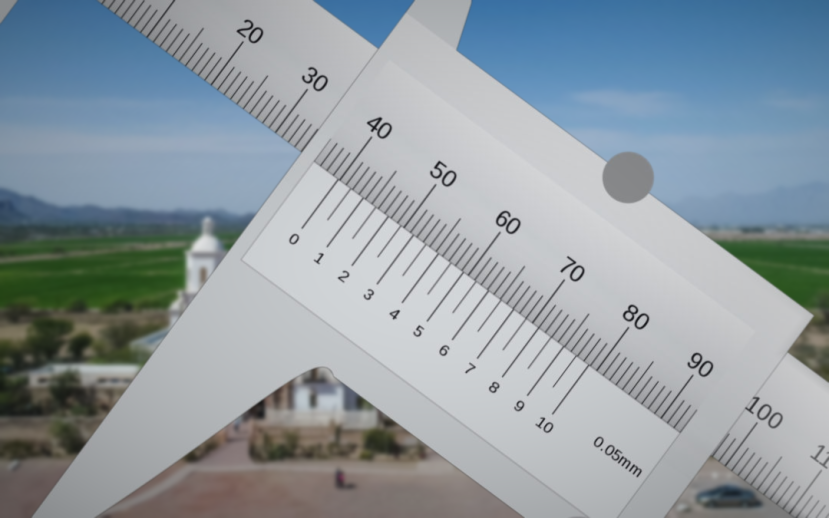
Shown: **39.8** mm
